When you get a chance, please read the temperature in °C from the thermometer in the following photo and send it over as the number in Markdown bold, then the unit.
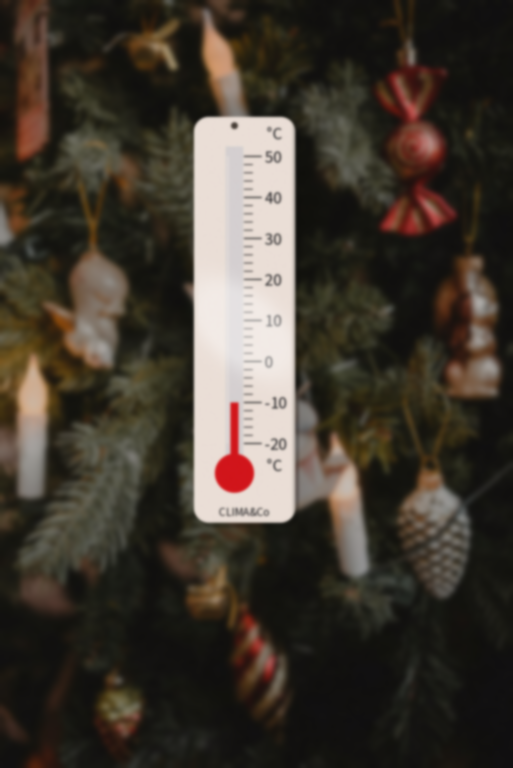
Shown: **-10** °C
